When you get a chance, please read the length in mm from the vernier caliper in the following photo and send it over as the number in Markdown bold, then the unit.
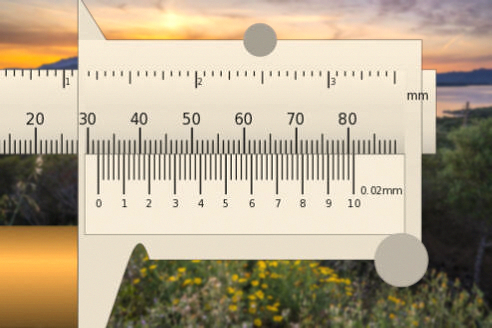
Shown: **32.0** mm
